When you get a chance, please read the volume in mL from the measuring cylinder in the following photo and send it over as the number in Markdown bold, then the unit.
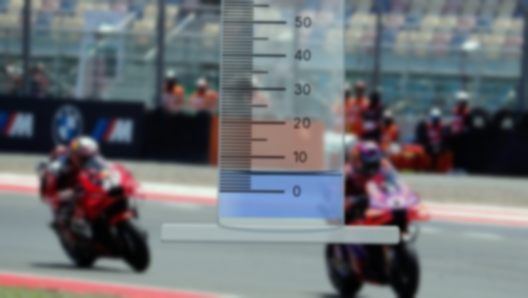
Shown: **5** mL
